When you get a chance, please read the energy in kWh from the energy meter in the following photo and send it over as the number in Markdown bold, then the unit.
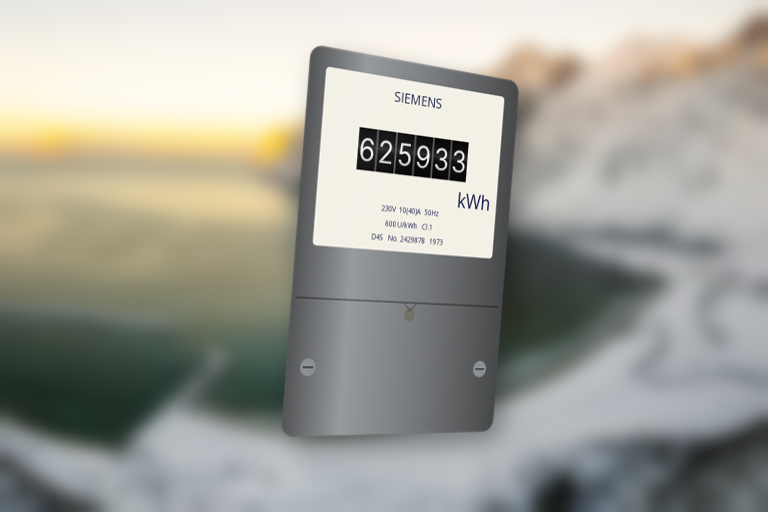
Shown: **625933** kWh
